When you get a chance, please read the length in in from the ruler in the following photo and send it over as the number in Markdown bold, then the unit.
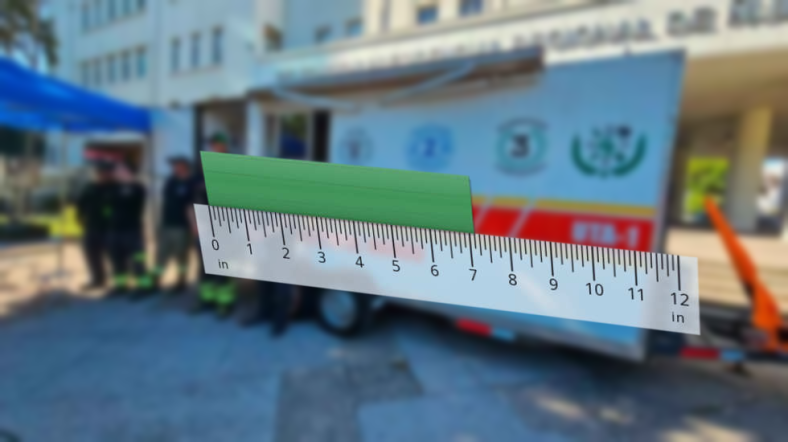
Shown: **7.125** in
